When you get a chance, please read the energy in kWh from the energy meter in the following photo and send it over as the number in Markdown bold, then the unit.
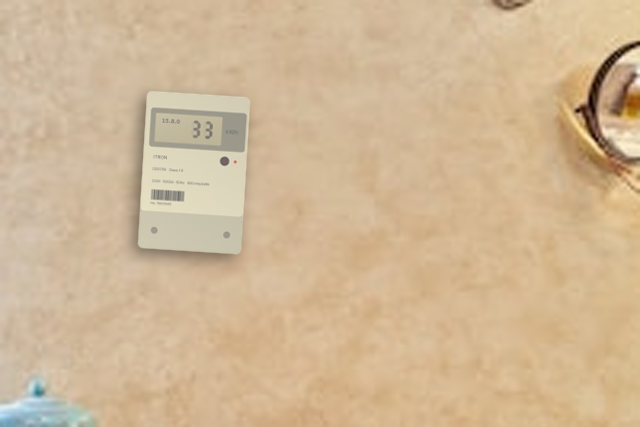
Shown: **33** kWh
